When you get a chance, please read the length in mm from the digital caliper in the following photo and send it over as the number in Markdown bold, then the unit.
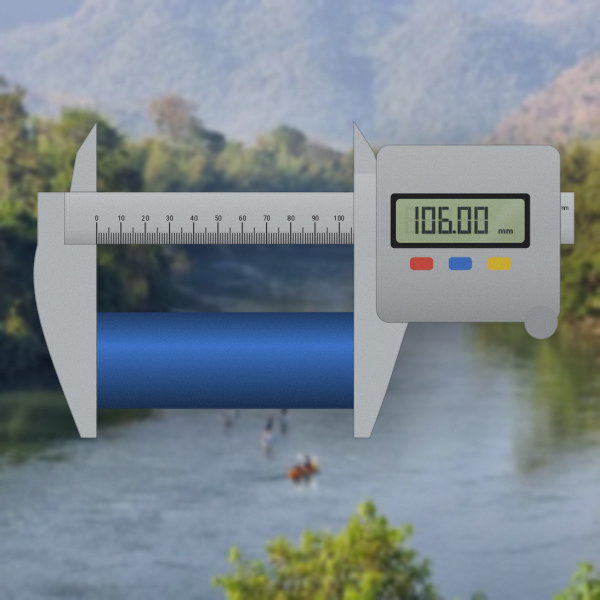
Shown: **106.00** mm
